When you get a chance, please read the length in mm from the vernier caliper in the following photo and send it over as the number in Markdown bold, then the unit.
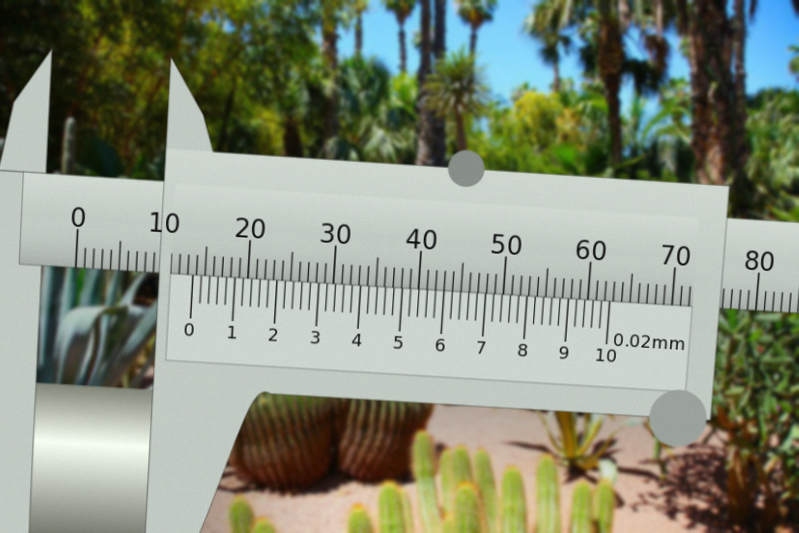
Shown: **13.6** mm
